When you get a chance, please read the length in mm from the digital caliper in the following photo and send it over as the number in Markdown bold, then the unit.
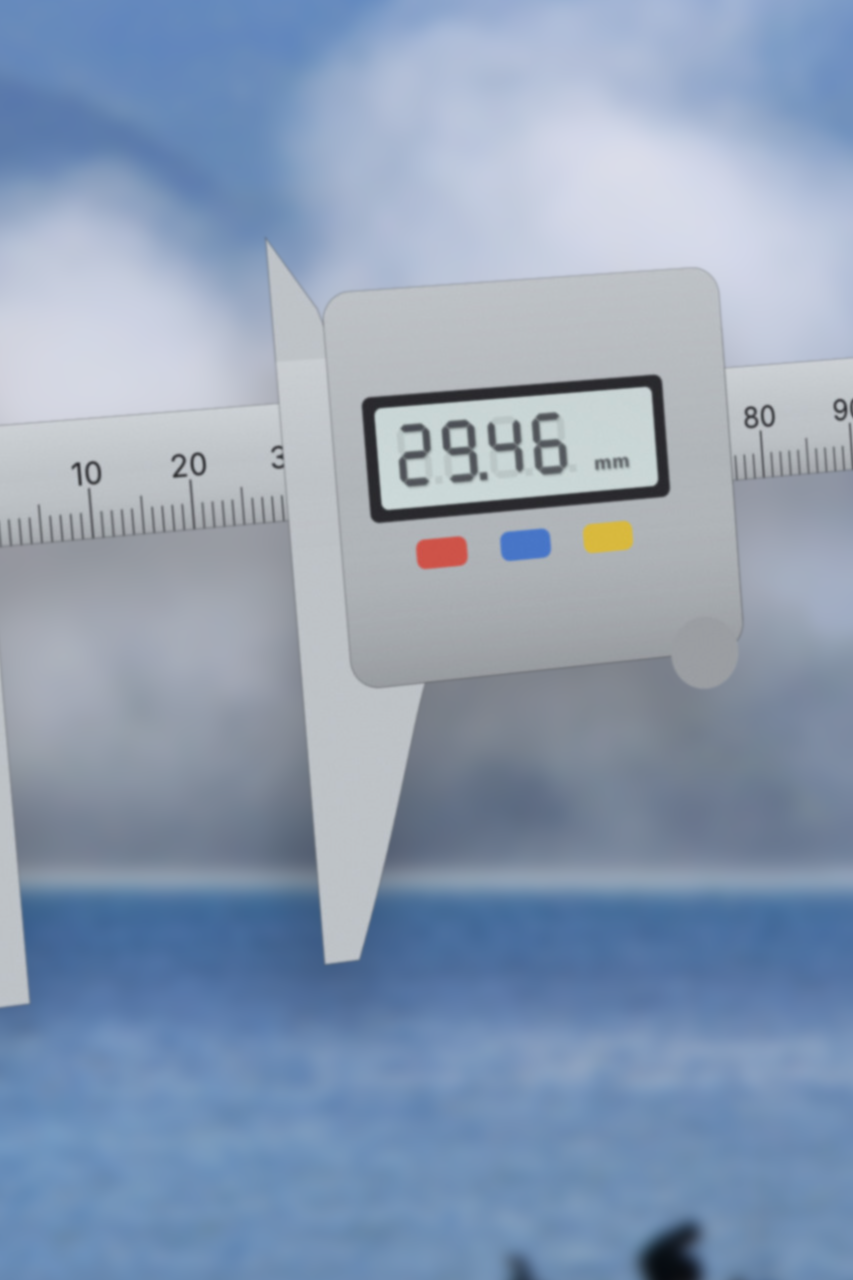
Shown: **29.46** mm
